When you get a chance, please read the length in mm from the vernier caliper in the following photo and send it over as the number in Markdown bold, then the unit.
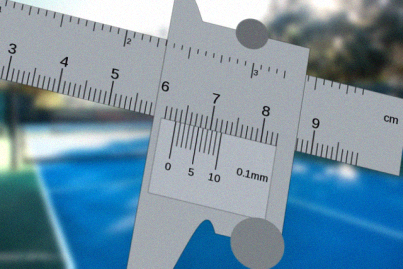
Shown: **63.2** mm
